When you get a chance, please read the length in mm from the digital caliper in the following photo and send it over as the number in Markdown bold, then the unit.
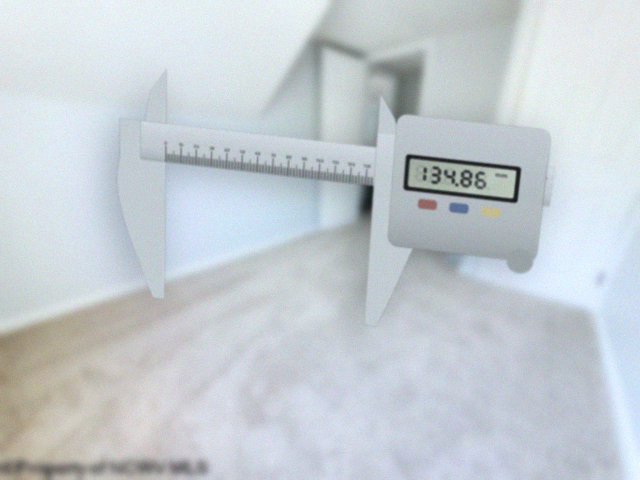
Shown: **134.86** mm
